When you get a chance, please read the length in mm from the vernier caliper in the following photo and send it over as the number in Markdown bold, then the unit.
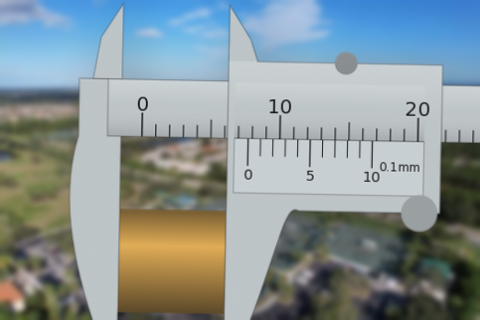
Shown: **7.7** mm
